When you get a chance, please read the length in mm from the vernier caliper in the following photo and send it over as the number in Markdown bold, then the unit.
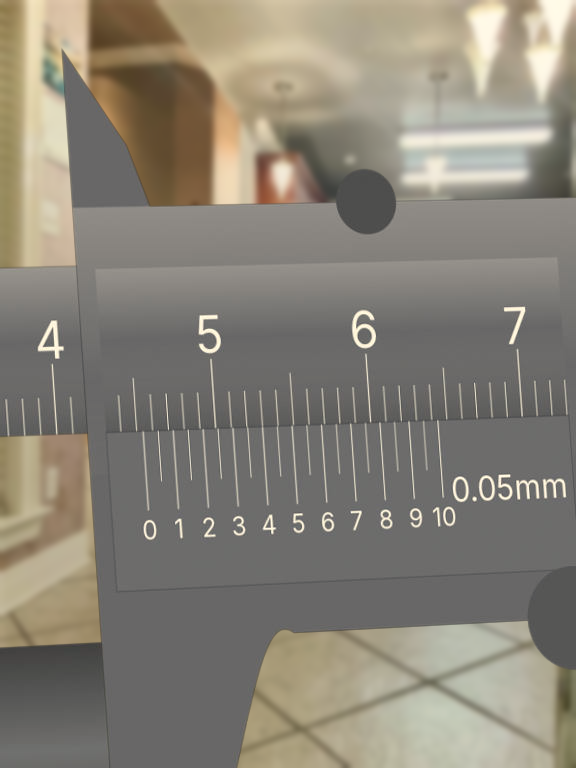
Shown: **45.4** mm
